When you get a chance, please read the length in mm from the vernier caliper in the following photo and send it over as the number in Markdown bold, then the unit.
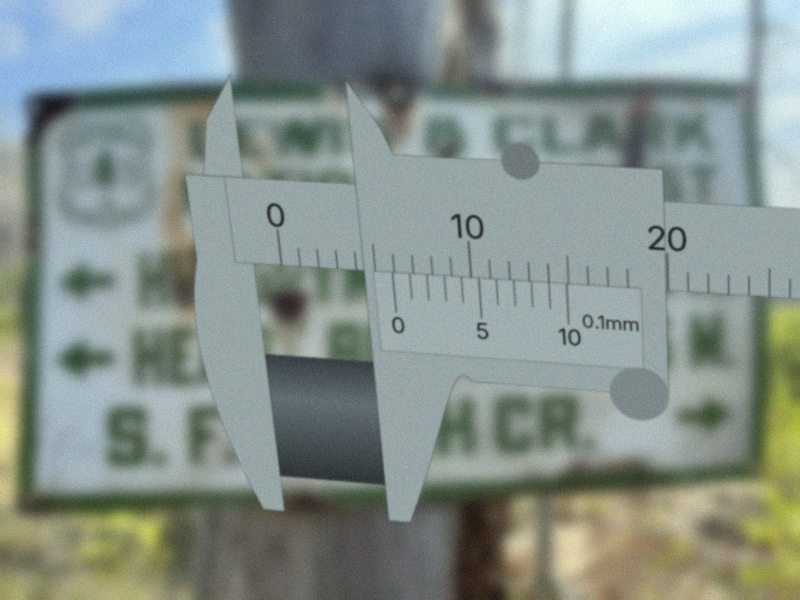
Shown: **5.9** mm
